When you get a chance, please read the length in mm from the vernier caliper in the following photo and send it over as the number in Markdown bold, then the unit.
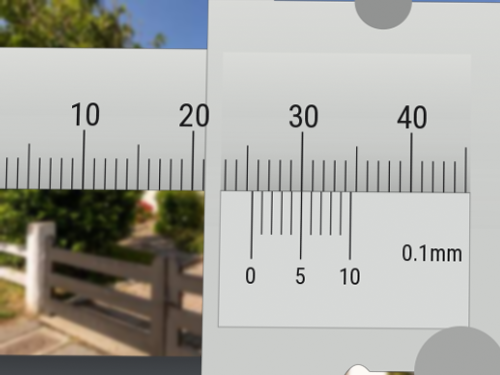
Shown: **25.5** mm
